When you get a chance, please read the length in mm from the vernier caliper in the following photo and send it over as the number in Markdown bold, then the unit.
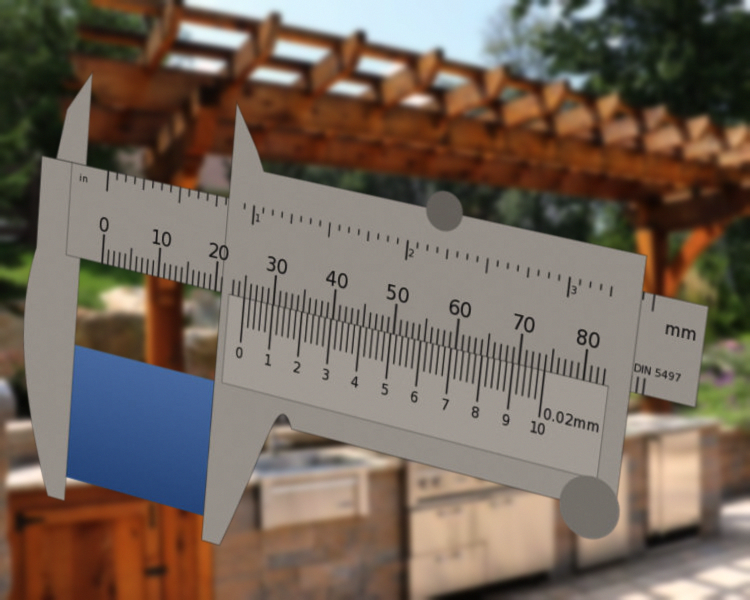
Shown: **25.0** mm
